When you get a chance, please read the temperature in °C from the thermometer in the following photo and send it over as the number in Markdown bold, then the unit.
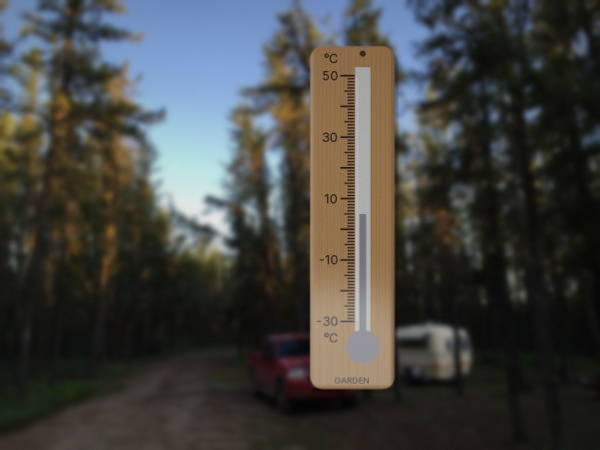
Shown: **5** °C
